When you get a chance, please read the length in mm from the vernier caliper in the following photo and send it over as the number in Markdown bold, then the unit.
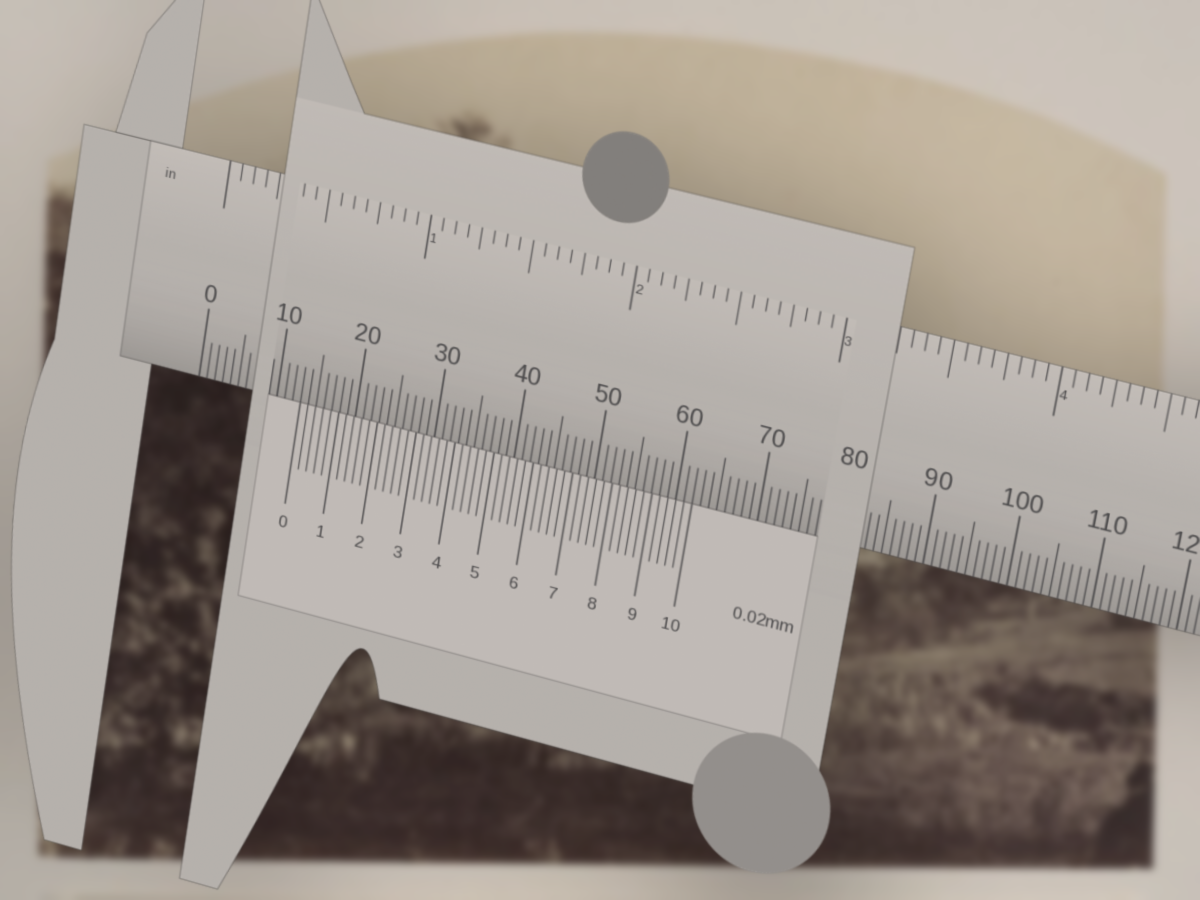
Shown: **13.0** mm
